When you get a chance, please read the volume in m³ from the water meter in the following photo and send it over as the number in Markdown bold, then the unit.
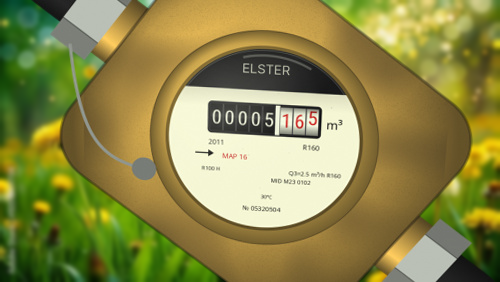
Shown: **5.165** m³
